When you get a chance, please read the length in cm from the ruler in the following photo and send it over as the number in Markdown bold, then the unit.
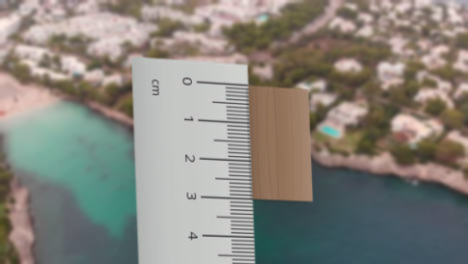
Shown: **3** cm
